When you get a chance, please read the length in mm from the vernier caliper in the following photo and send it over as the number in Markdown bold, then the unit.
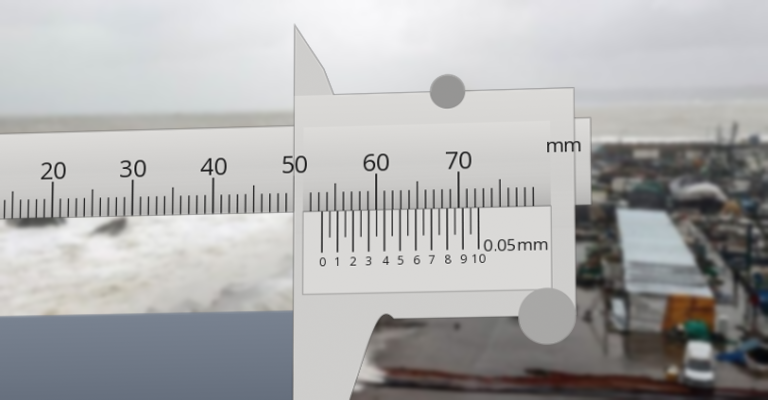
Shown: **53.4** mm
